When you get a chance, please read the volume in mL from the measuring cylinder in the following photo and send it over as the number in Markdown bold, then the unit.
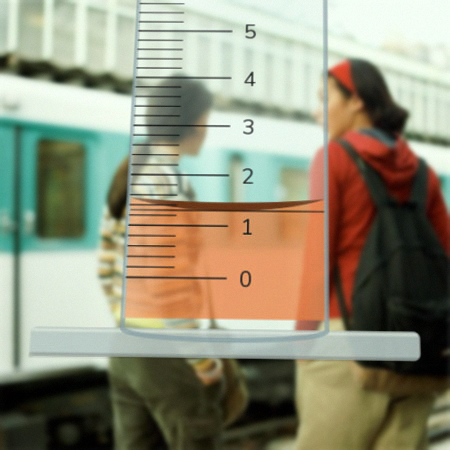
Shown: **1.3** mL
